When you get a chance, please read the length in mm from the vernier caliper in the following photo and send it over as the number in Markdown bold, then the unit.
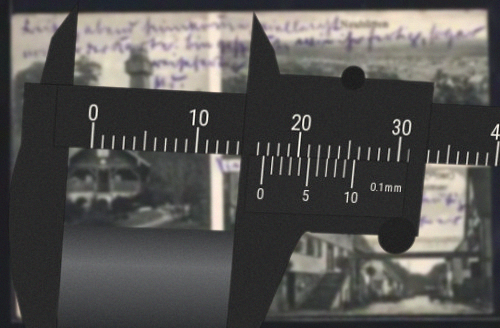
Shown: **16.6** mm
